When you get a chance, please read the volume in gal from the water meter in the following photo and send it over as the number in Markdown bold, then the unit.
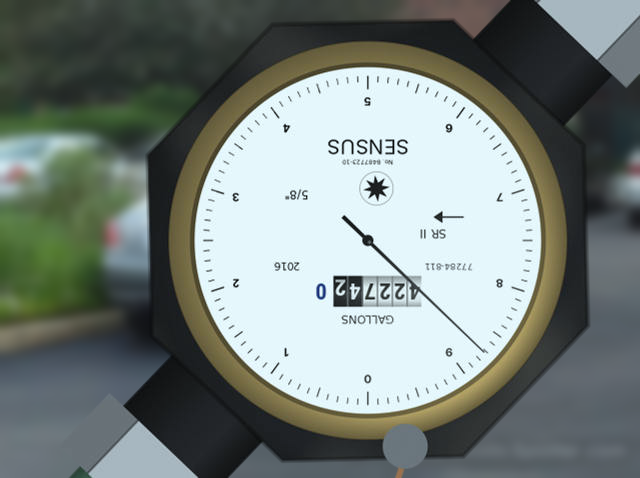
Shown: **4227418.7** gal
